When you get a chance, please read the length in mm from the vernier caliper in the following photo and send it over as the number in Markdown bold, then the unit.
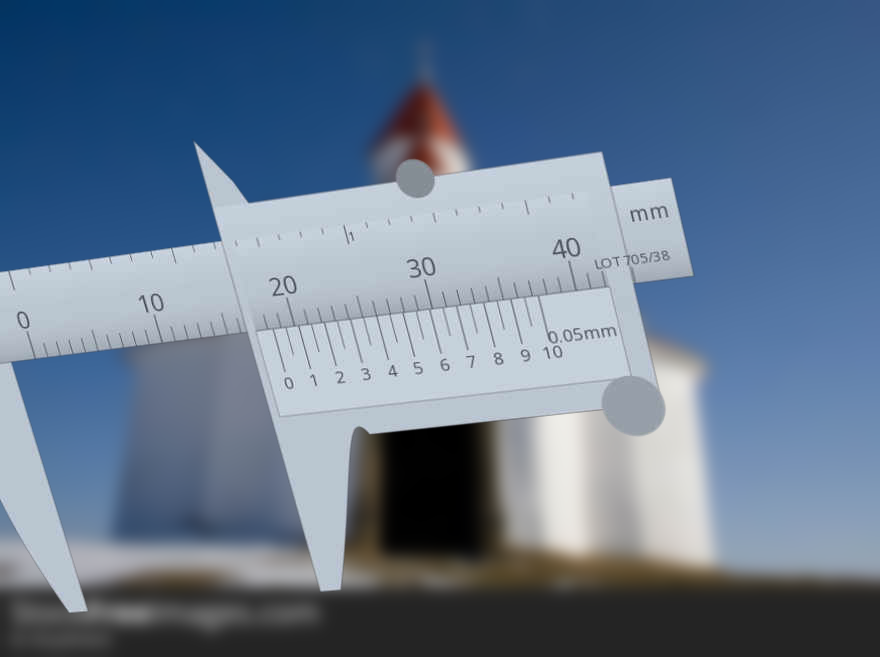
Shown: **18.4** mm
